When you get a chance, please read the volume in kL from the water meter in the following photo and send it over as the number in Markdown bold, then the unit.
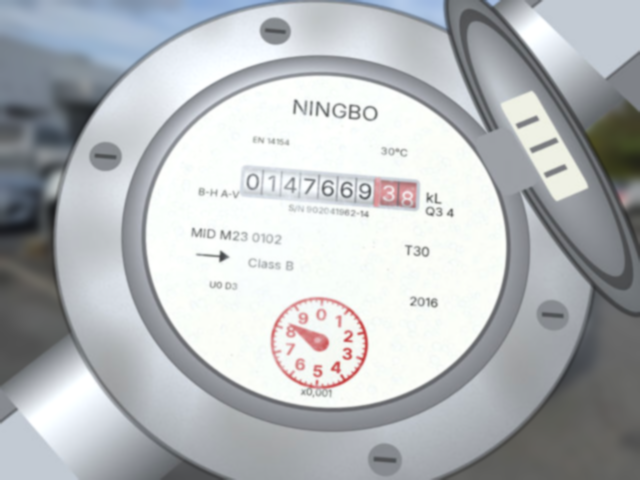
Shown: **147669.378** kL
